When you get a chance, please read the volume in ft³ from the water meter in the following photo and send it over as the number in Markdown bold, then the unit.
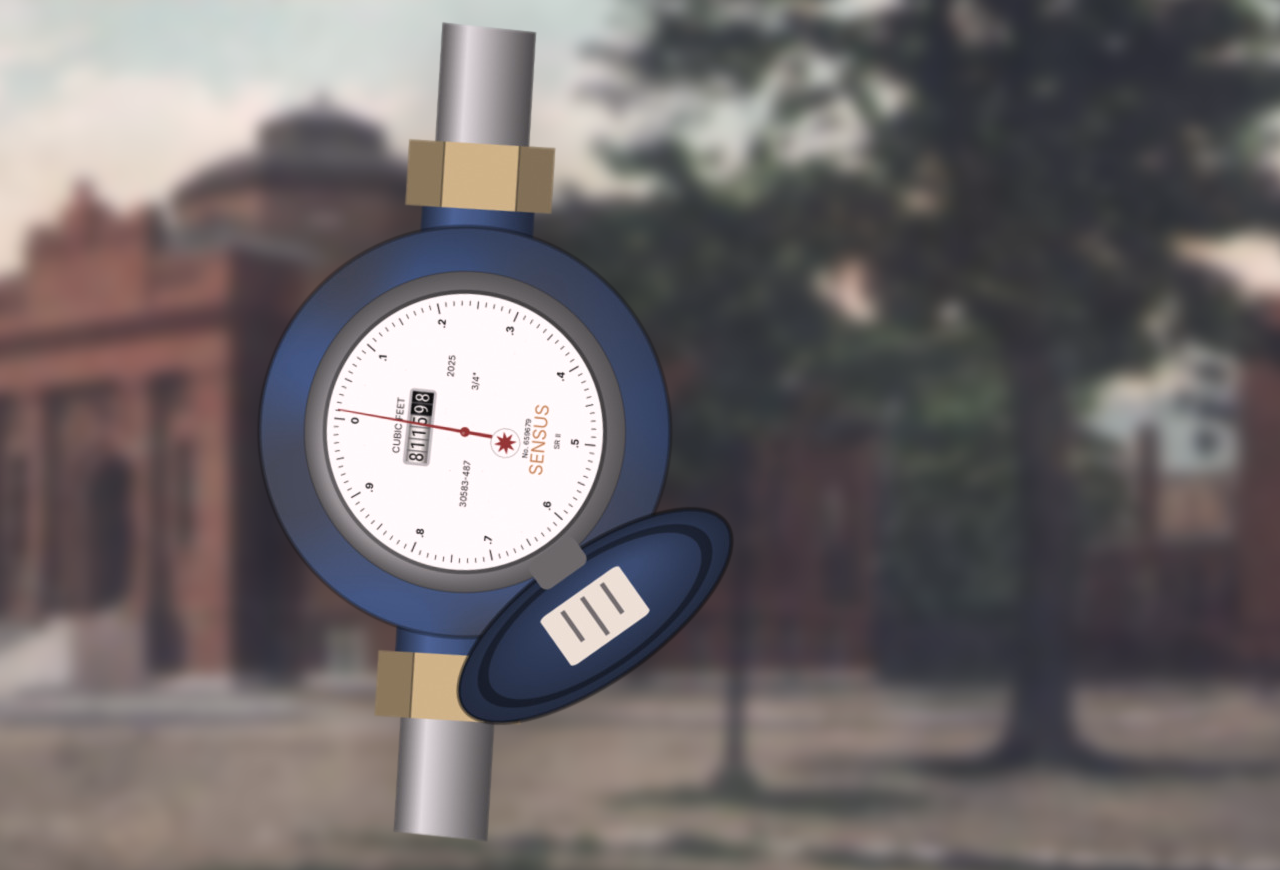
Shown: **811598.01** ft³
